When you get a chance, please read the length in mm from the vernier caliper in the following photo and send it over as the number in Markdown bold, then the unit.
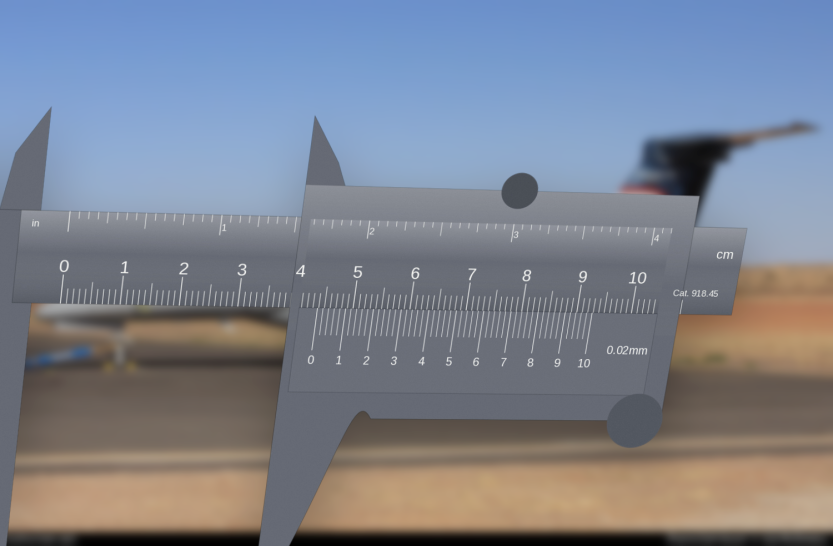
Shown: **43.8** mm
